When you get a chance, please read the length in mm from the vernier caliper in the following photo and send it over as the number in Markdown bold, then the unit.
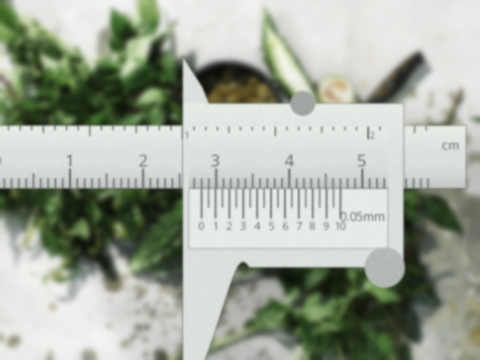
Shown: **28.0** mm
